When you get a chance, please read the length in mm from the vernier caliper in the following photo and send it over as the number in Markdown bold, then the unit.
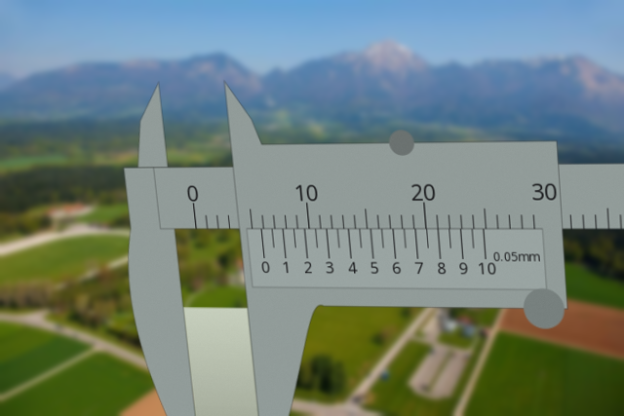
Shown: **5.8** mm
